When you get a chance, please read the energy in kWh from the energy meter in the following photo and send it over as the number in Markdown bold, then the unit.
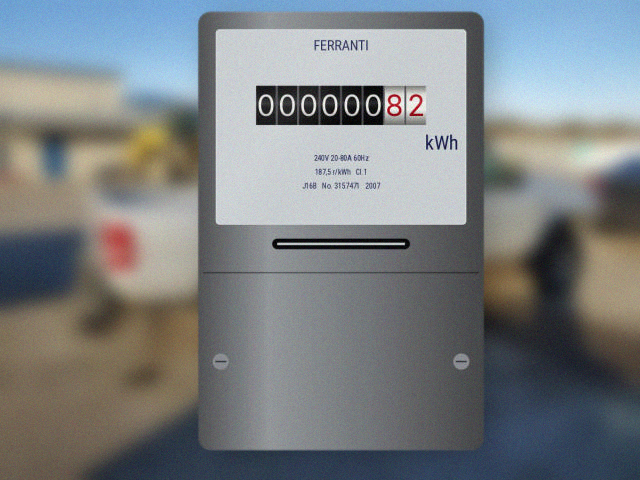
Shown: **0.82** kWh
